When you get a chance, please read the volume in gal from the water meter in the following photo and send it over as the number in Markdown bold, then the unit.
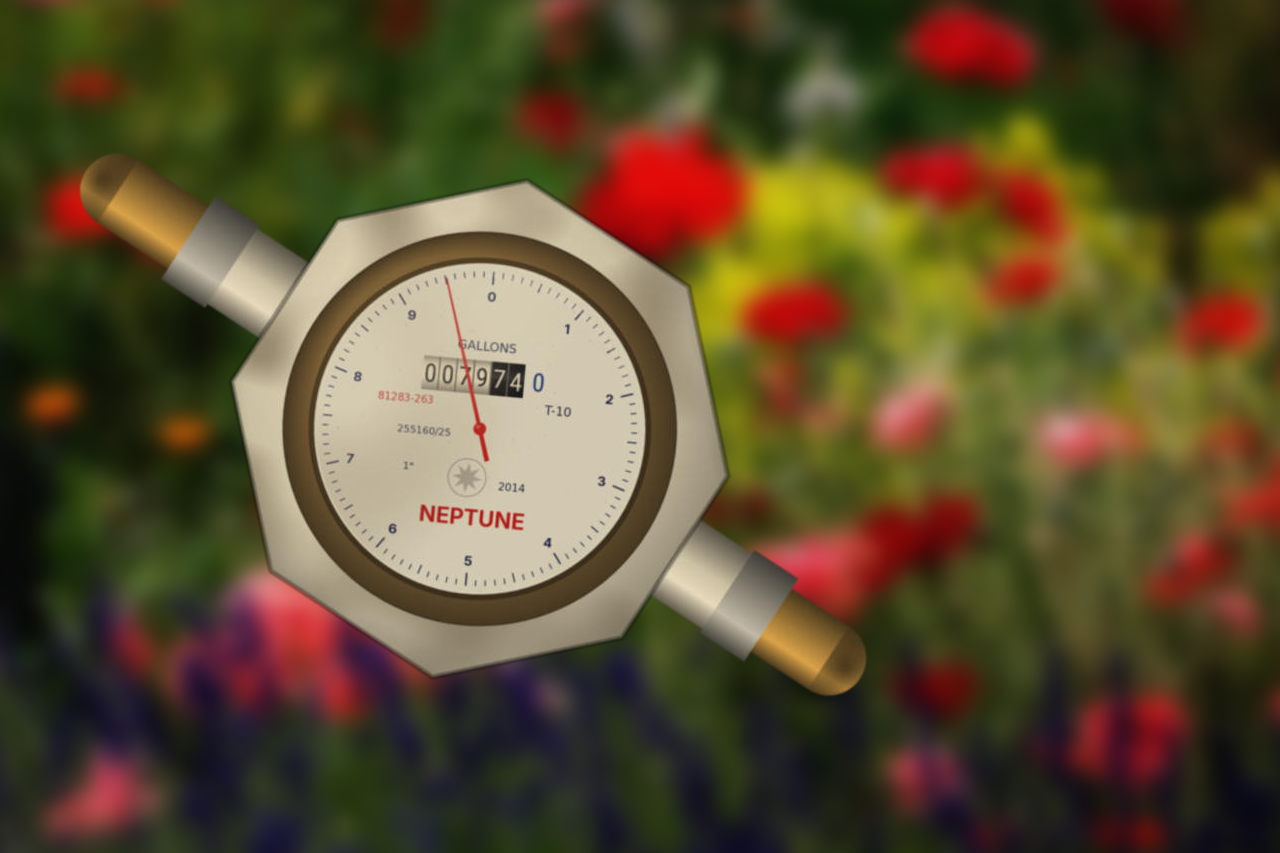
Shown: **79739.5** gal
